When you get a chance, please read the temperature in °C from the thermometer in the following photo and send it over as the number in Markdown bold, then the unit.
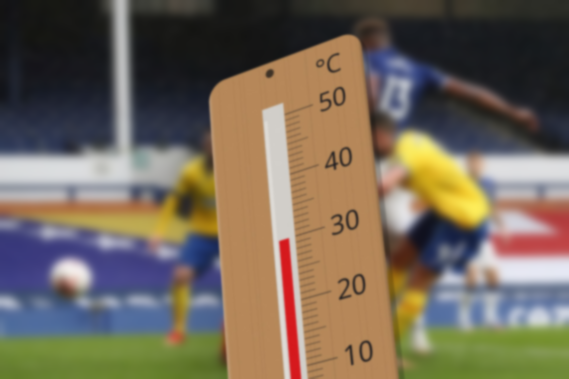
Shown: **30** °C
